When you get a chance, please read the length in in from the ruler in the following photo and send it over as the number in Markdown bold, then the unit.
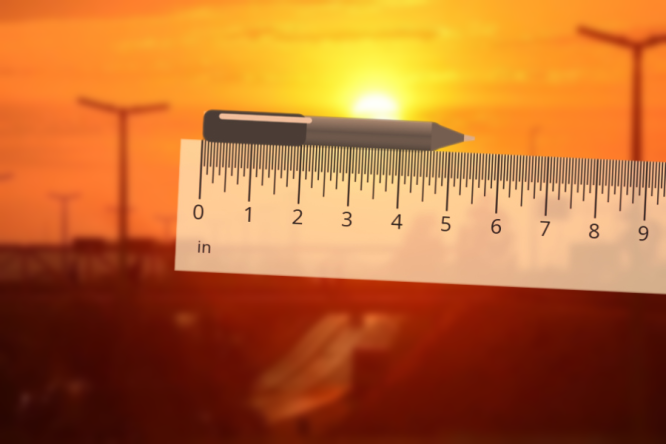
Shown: **5.5** in
